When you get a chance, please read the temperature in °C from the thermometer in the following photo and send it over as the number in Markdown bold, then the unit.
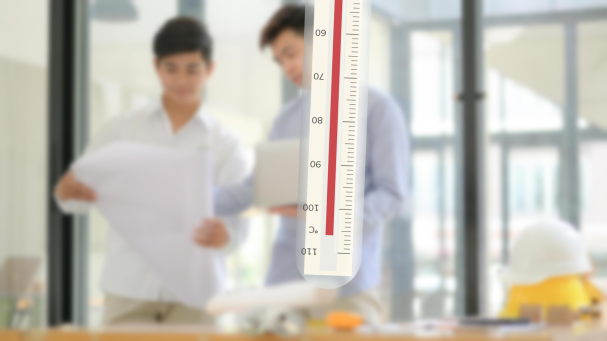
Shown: **106** °C
